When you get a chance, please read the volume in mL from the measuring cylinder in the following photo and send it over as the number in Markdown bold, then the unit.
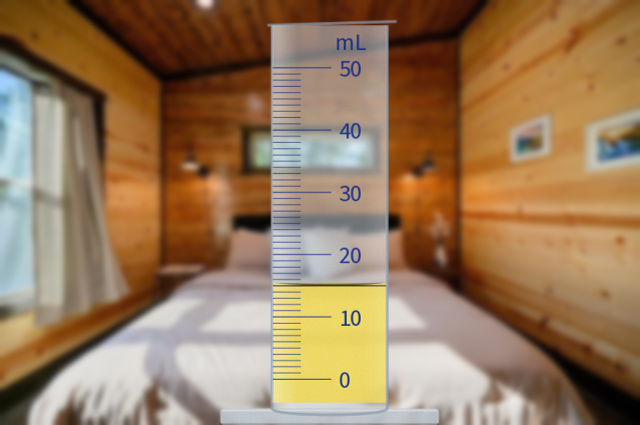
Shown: **15** mL
